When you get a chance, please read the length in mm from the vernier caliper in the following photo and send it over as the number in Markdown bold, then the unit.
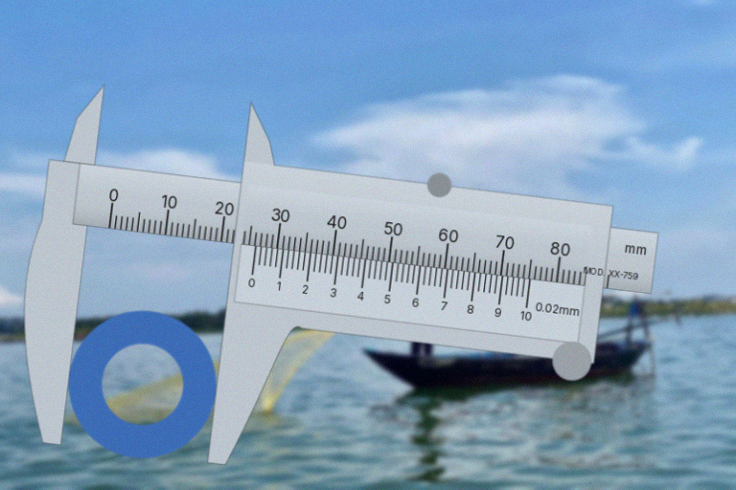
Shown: **26.2** mm
